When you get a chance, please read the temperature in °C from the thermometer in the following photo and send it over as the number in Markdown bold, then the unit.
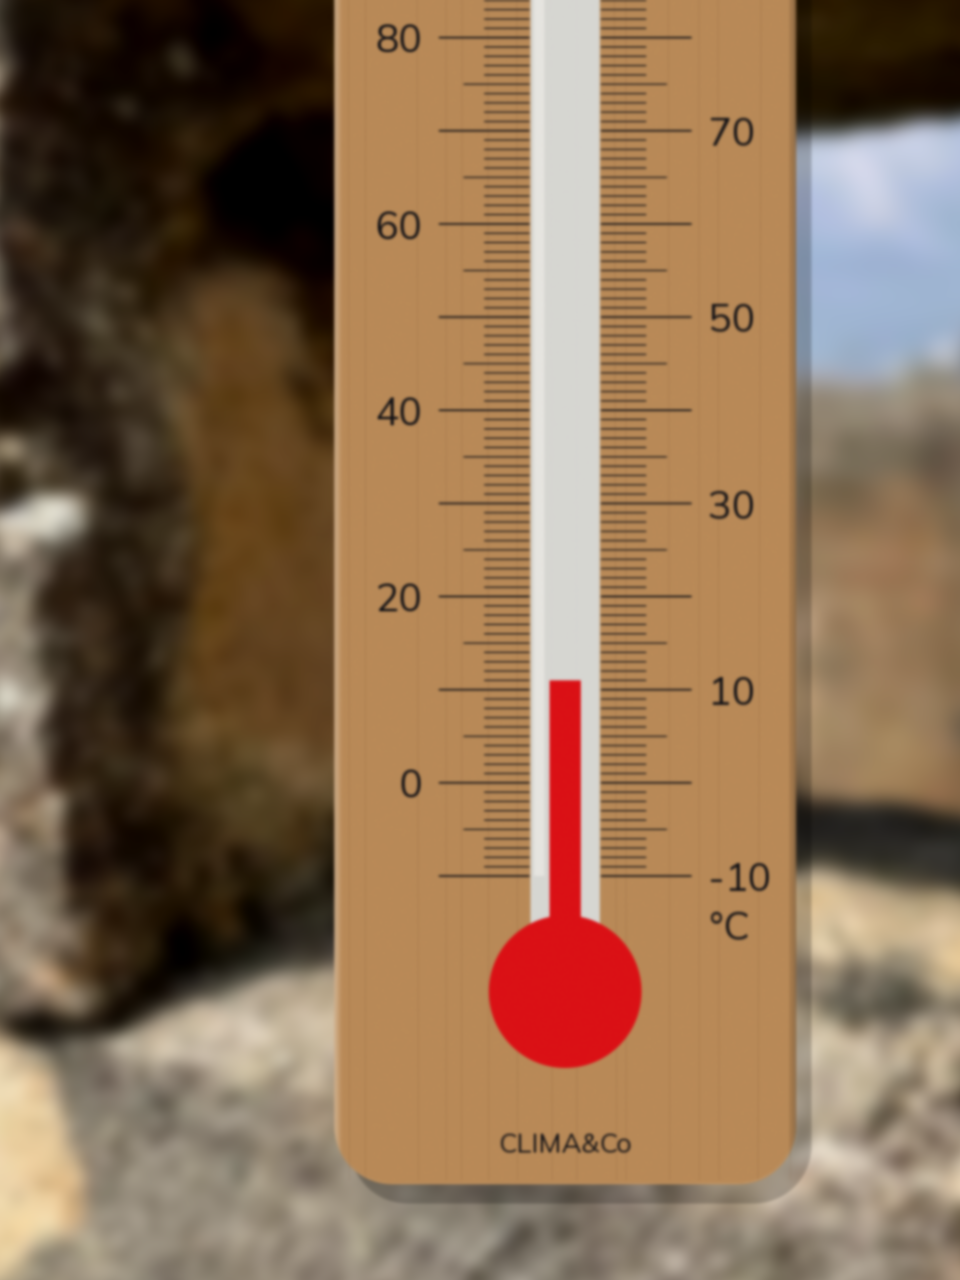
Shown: **11** °C
